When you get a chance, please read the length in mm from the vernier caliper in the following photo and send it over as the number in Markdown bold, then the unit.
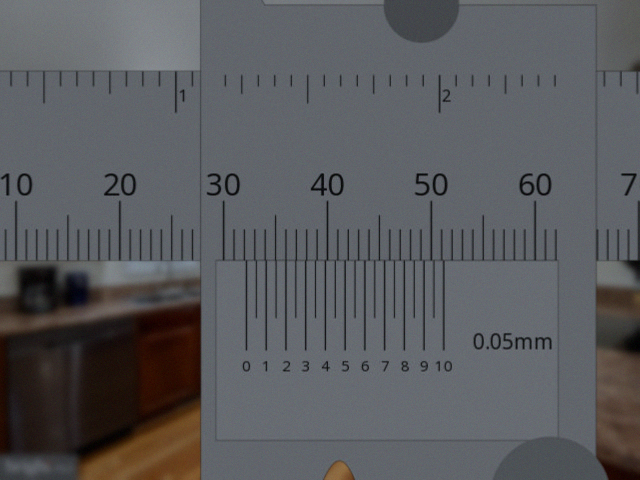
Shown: **32.2** mm
